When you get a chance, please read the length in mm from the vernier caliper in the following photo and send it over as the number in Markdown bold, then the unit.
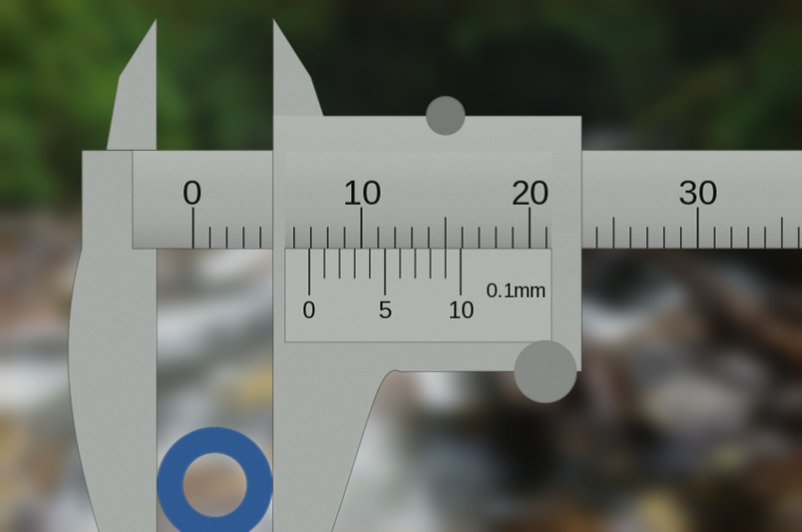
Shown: **6.9** mm
